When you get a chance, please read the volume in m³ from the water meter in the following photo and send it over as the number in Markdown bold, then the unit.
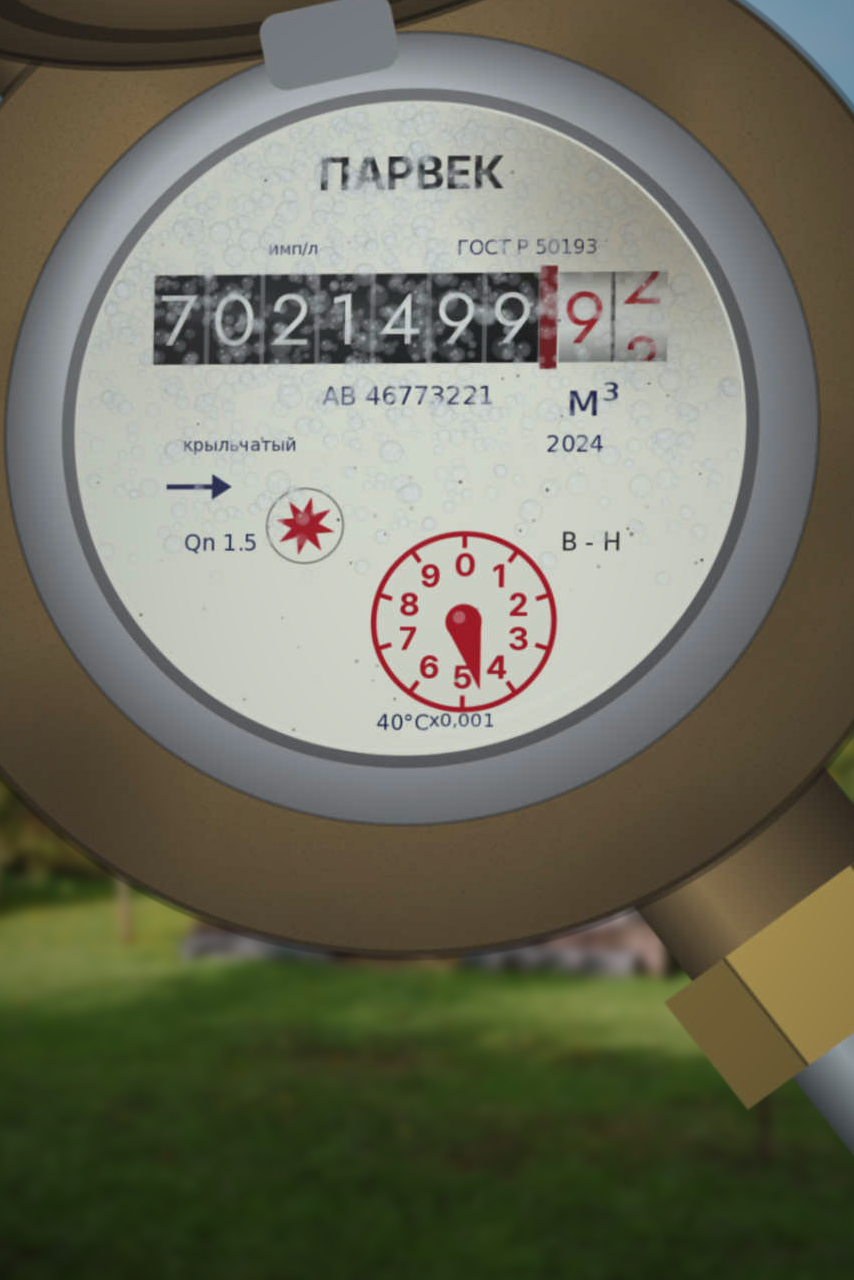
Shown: **7021499.924** m³
